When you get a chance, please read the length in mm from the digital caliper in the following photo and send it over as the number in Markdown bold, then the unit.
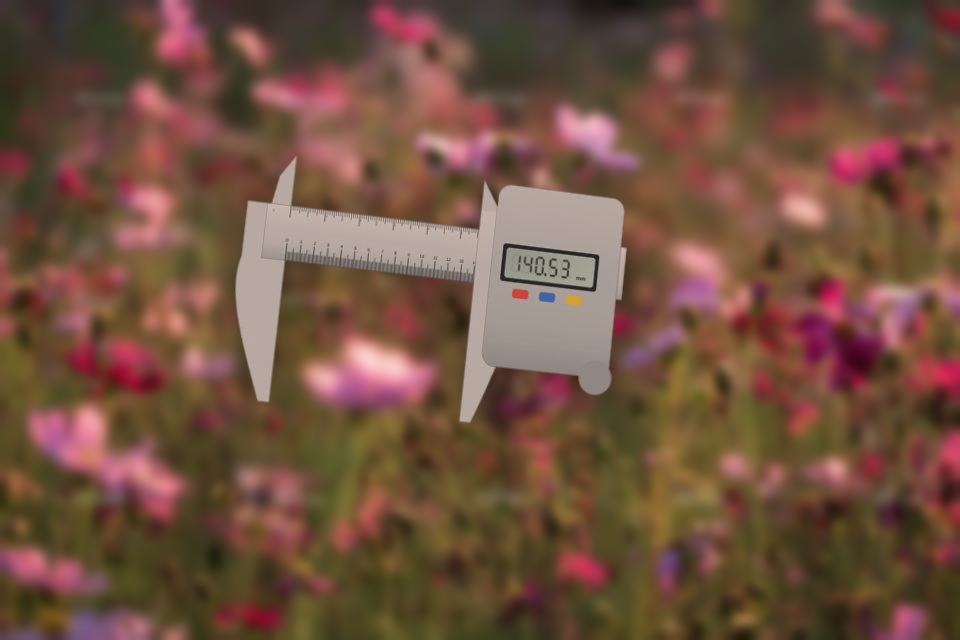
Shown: **140.53** mm
